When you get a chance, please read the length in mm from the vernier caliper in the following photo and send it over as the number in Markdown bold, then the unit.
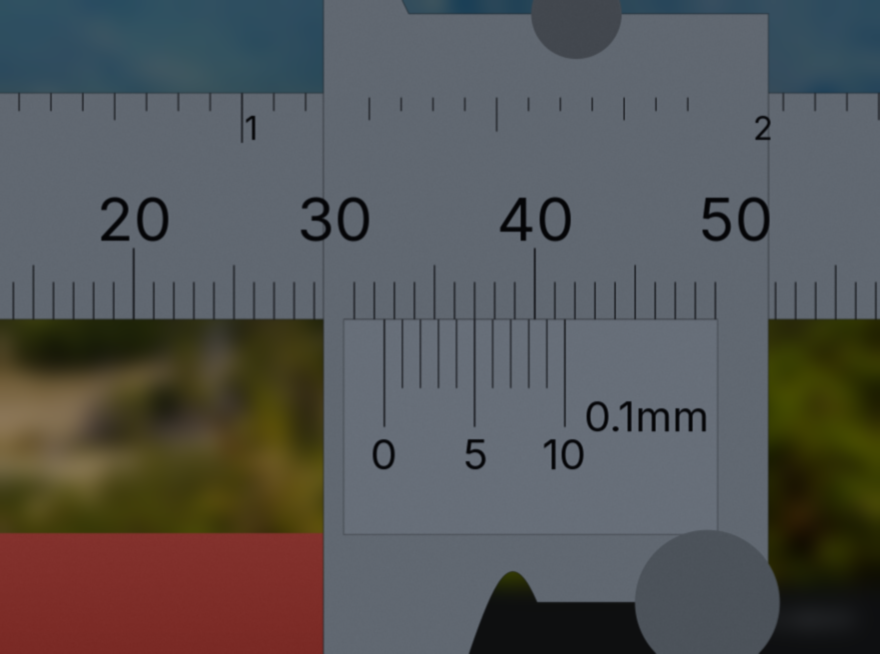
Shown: **32.5** mm
